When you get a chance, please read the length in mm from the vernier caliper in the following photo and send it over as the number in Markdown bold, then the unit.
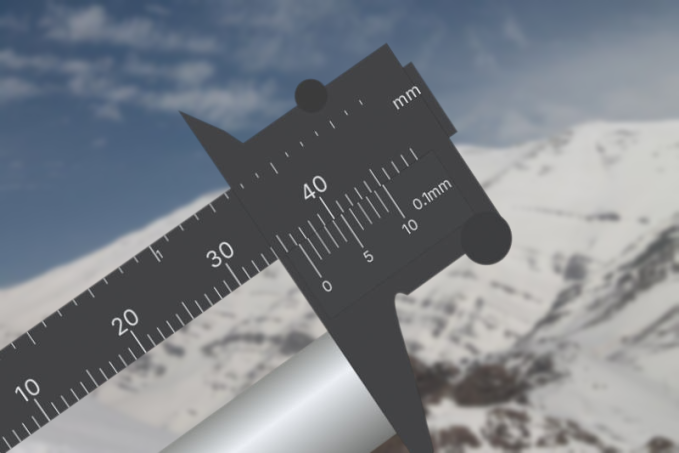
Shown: **36.2** mm
